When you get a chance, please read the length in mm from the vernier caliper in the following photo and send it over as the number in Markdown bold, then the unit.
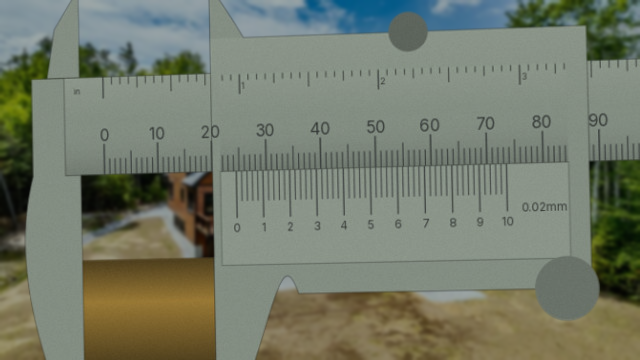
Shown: **24.5** mm
